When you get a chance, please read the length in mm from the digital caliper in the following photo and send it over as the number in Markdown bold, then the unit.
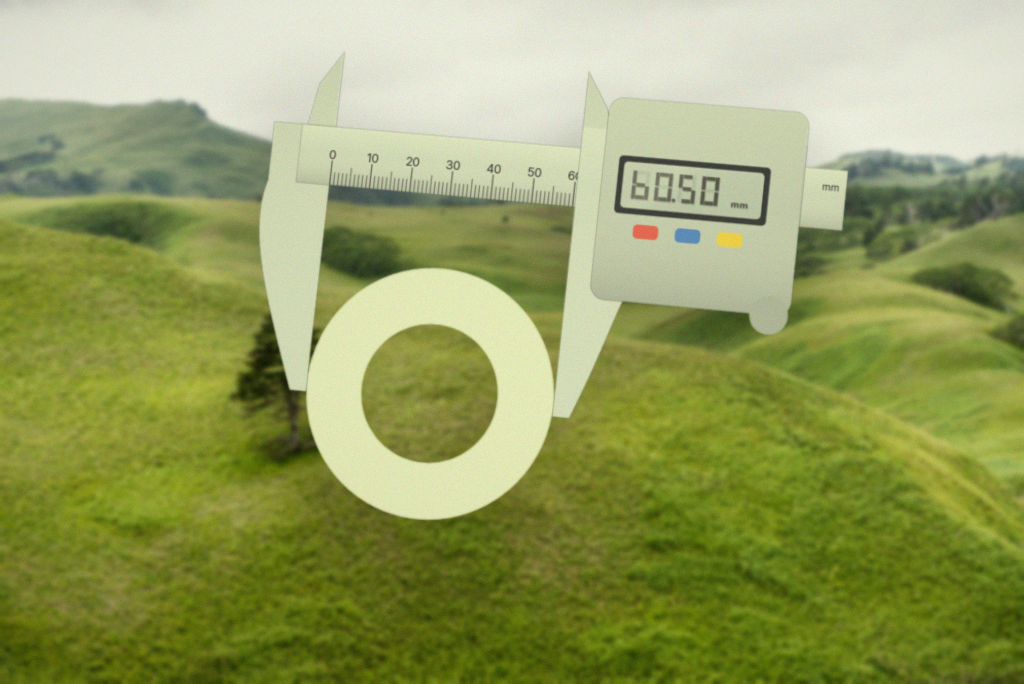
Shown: **60.50** mm
